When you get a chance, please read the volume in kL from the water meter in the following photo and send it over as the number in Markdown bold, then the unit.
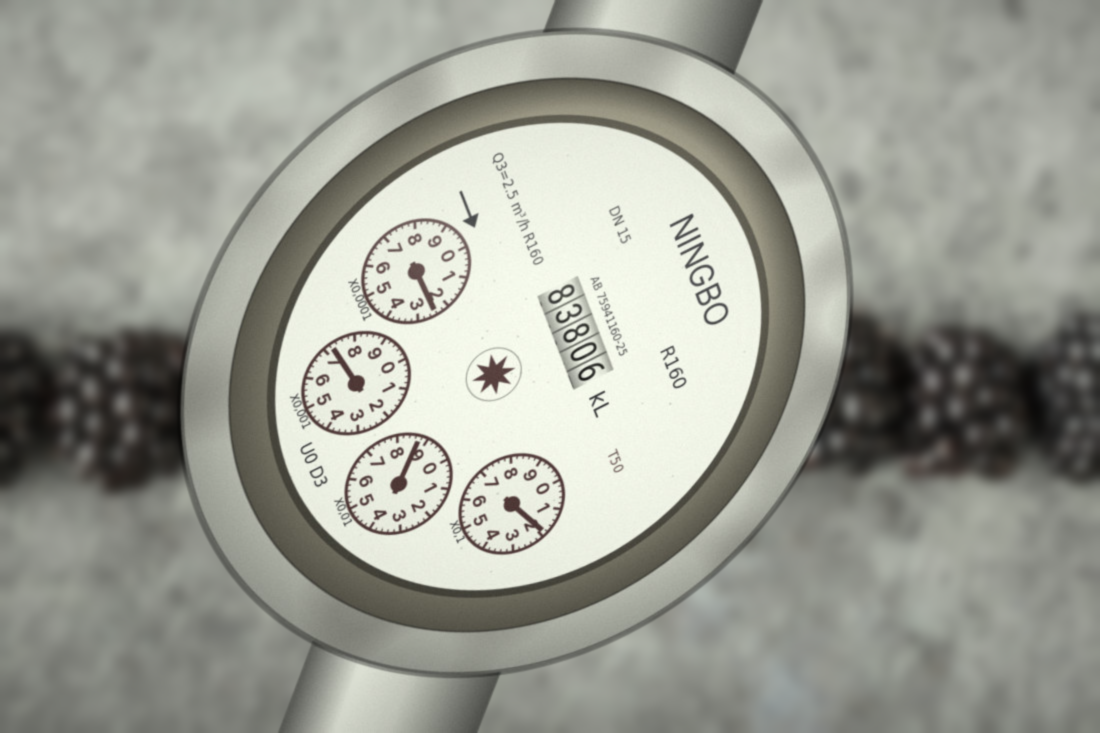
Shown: **83806.1872** kL
